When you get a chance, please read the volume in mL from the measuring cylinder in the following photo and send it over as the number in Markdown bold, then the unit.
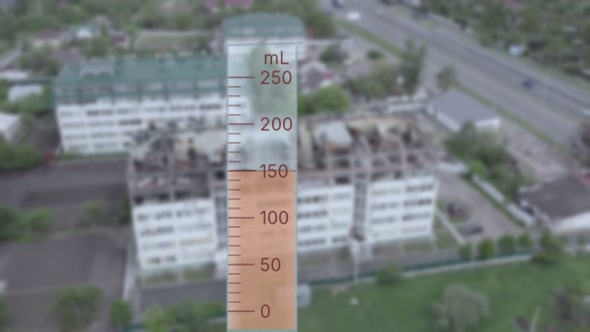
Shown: **150** mL
